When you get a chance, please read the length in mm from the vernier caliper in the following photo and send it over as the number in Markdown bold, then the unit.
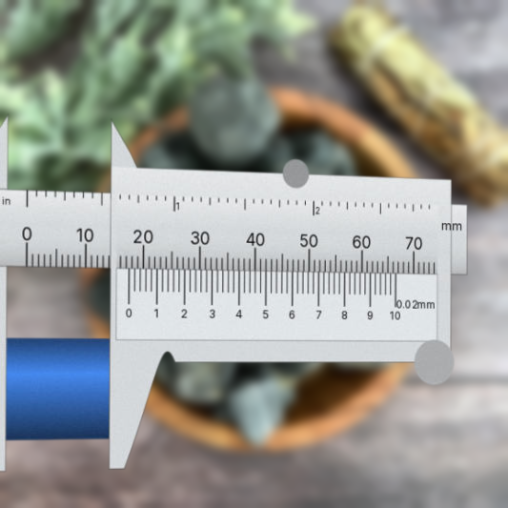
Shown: **17.5** mm
